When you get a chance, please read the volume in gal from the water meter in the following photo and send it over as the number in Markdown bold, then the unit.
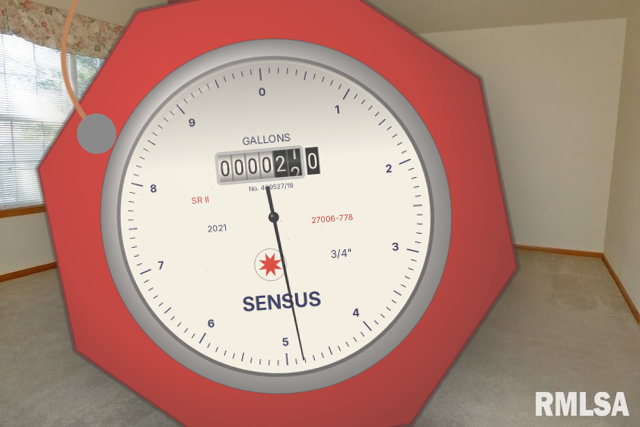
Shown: **214.8** gal
